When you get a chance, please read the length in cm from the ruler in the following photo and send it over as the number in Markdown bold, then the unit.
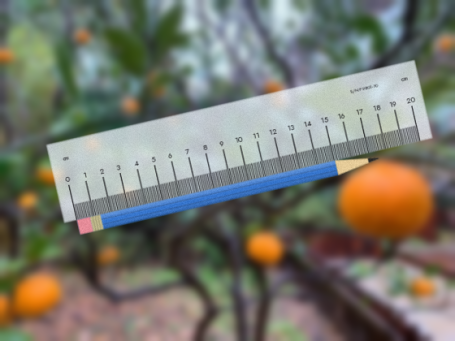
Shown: **17.5** cm
